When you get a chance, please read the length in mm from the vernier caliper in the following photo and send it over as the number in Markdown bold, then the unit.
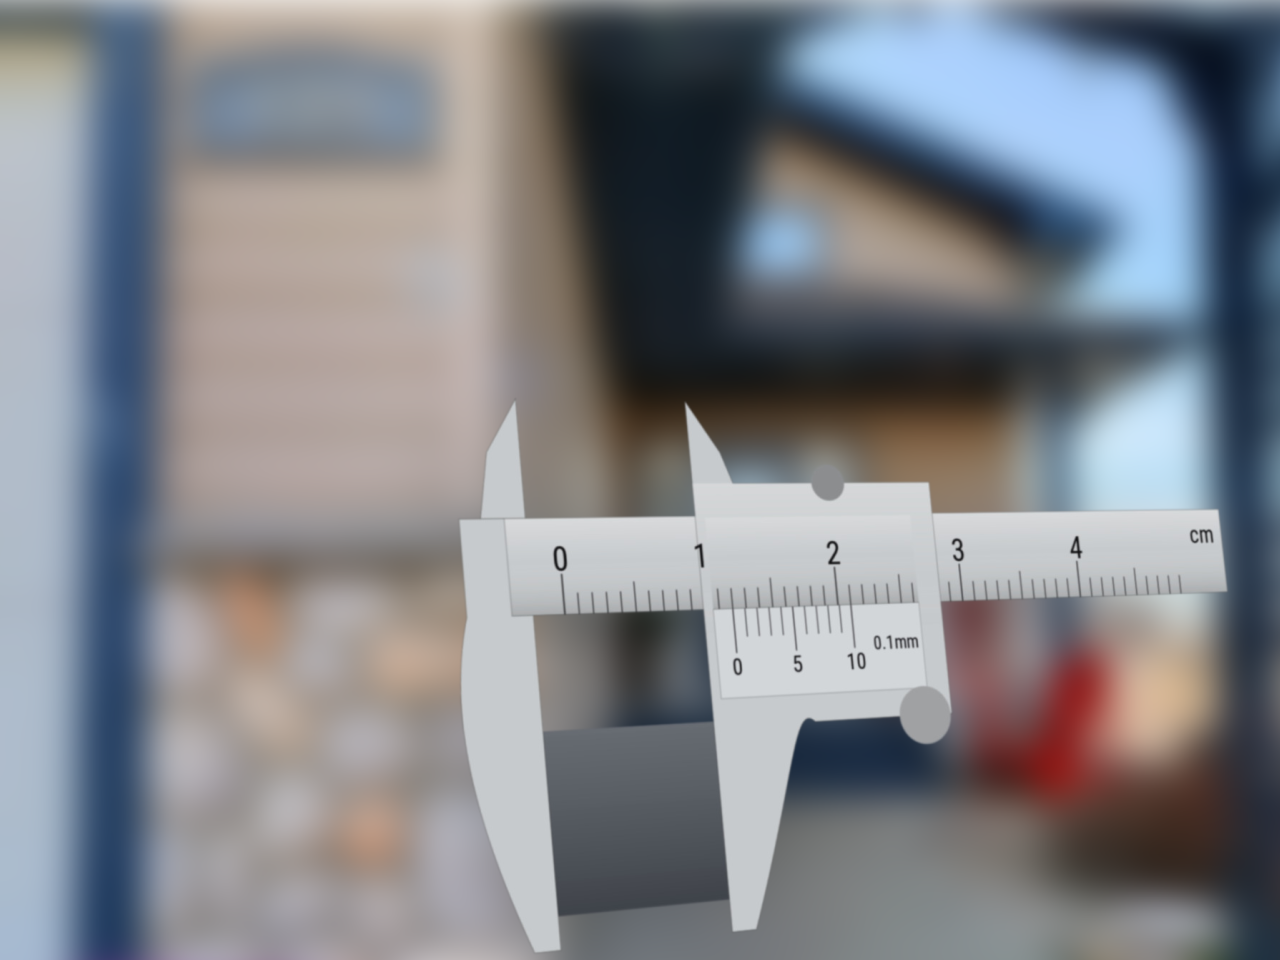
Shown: **12.0** mm
